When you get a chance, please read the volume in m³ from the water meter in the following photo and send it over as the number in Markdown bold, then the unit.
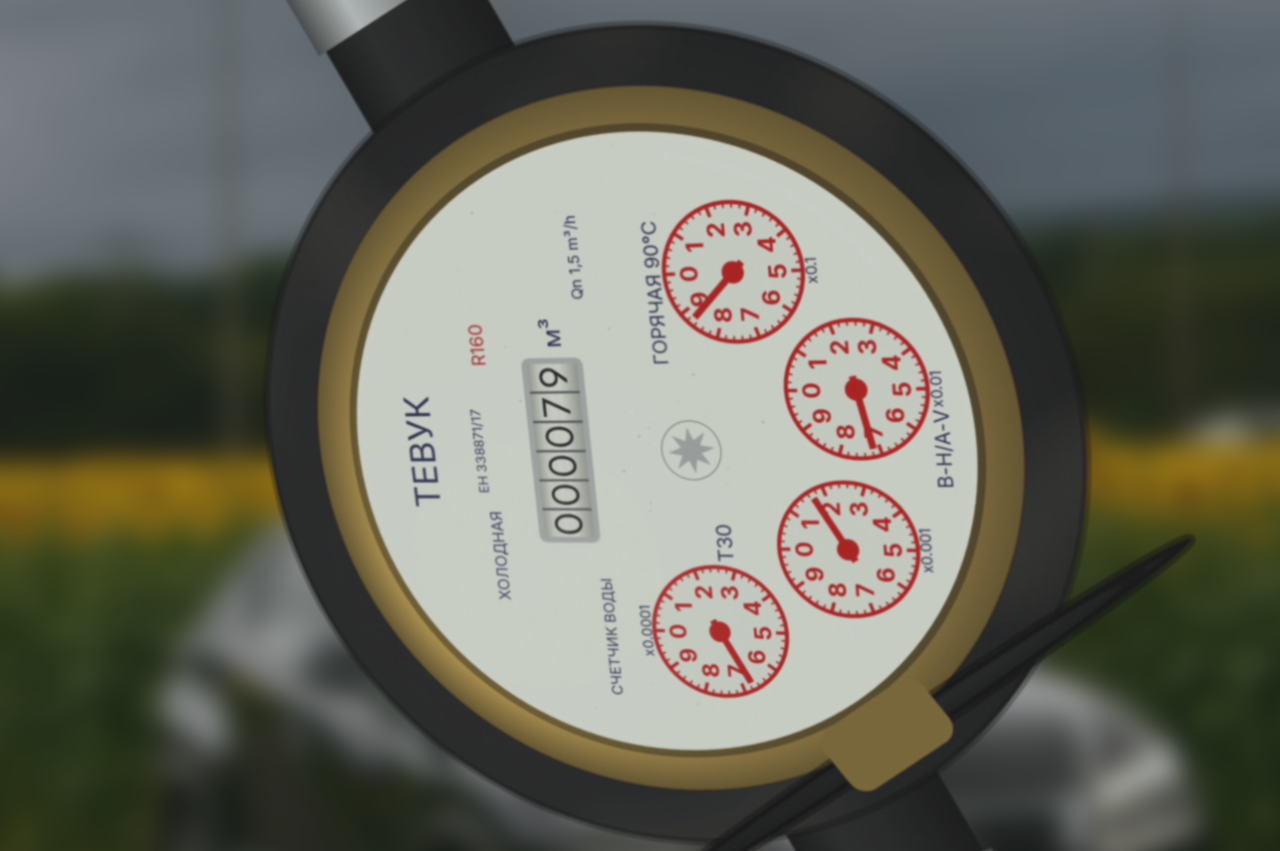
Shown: **79.8716** m³
